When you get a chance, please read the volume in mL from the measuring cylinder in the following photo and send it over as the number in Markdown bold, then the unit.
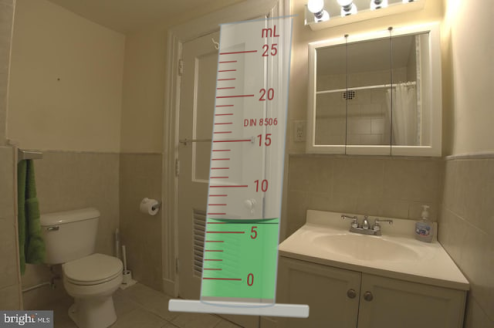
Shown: **6** mL
